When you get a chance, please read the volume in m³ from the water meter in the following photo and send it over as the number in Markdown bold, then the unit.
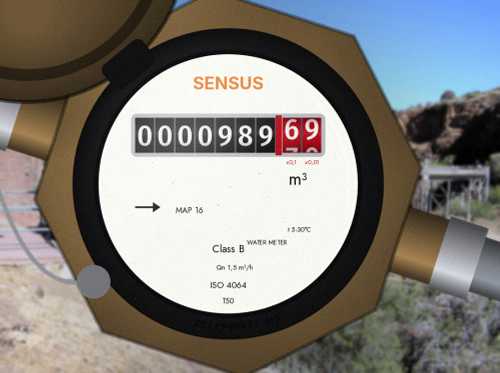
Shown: **989.69** m³
